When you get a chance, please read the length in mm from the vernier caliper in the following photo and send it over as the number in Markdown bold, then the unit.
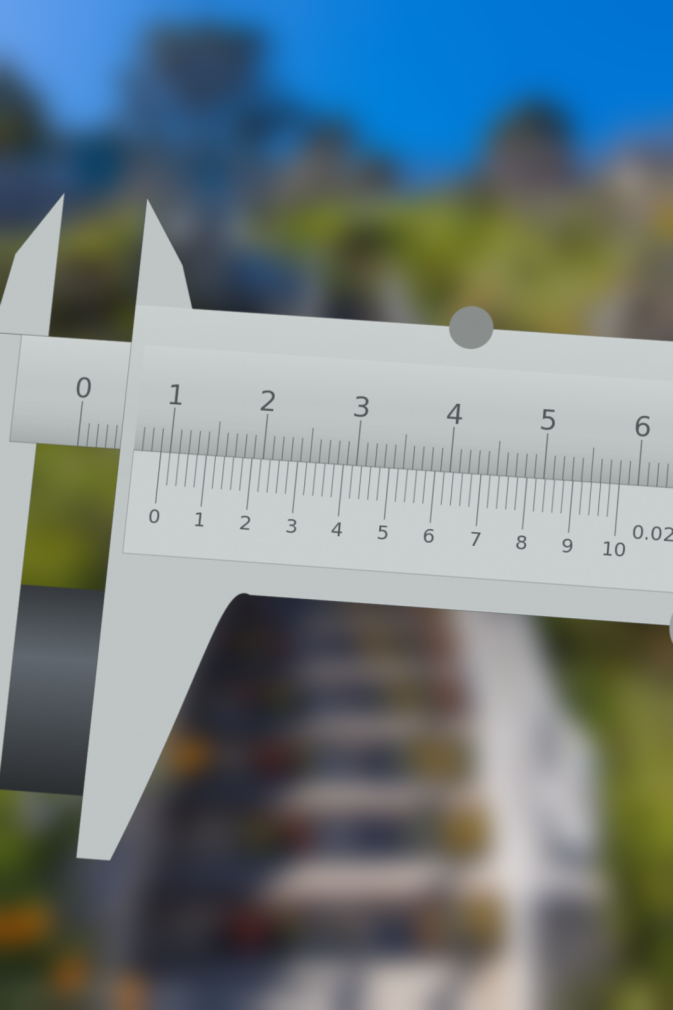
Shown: **9.0** mm
